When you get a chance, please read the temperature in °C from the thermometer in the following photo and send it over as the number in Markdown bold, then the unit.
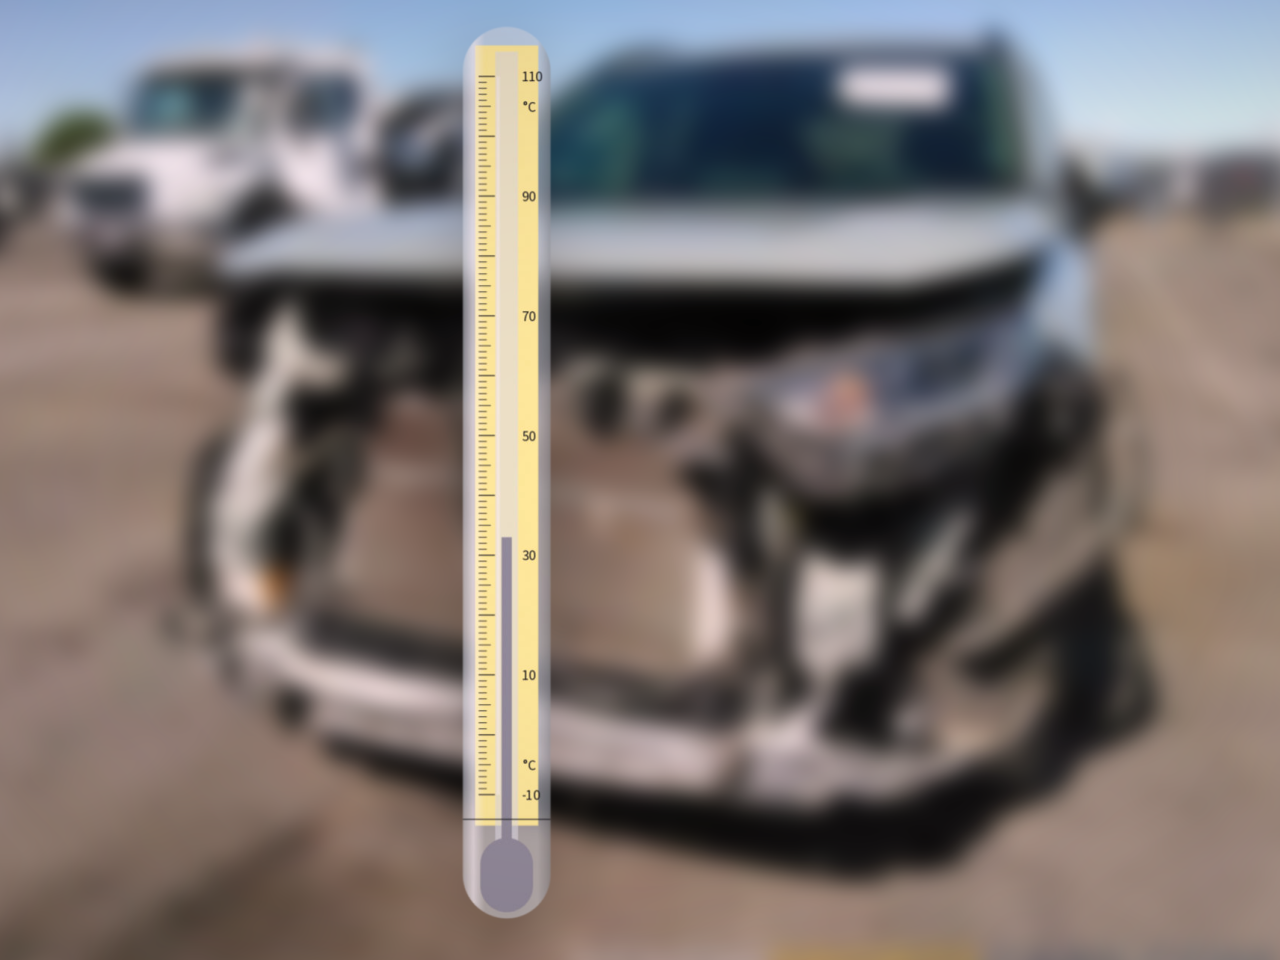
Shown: **33** °C
